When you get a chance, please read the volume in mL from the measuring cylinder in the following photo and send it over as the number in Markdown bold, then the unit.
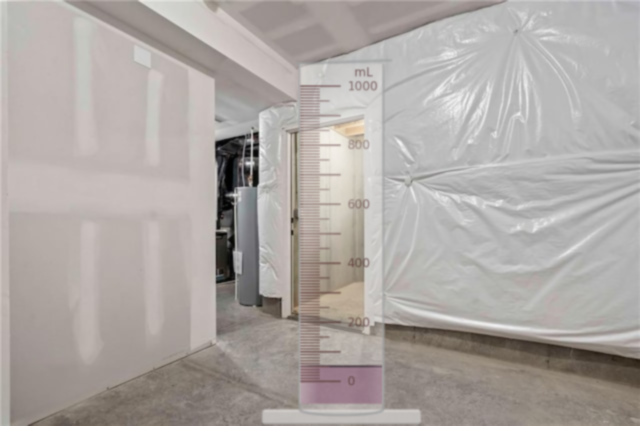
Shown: **50** mL
